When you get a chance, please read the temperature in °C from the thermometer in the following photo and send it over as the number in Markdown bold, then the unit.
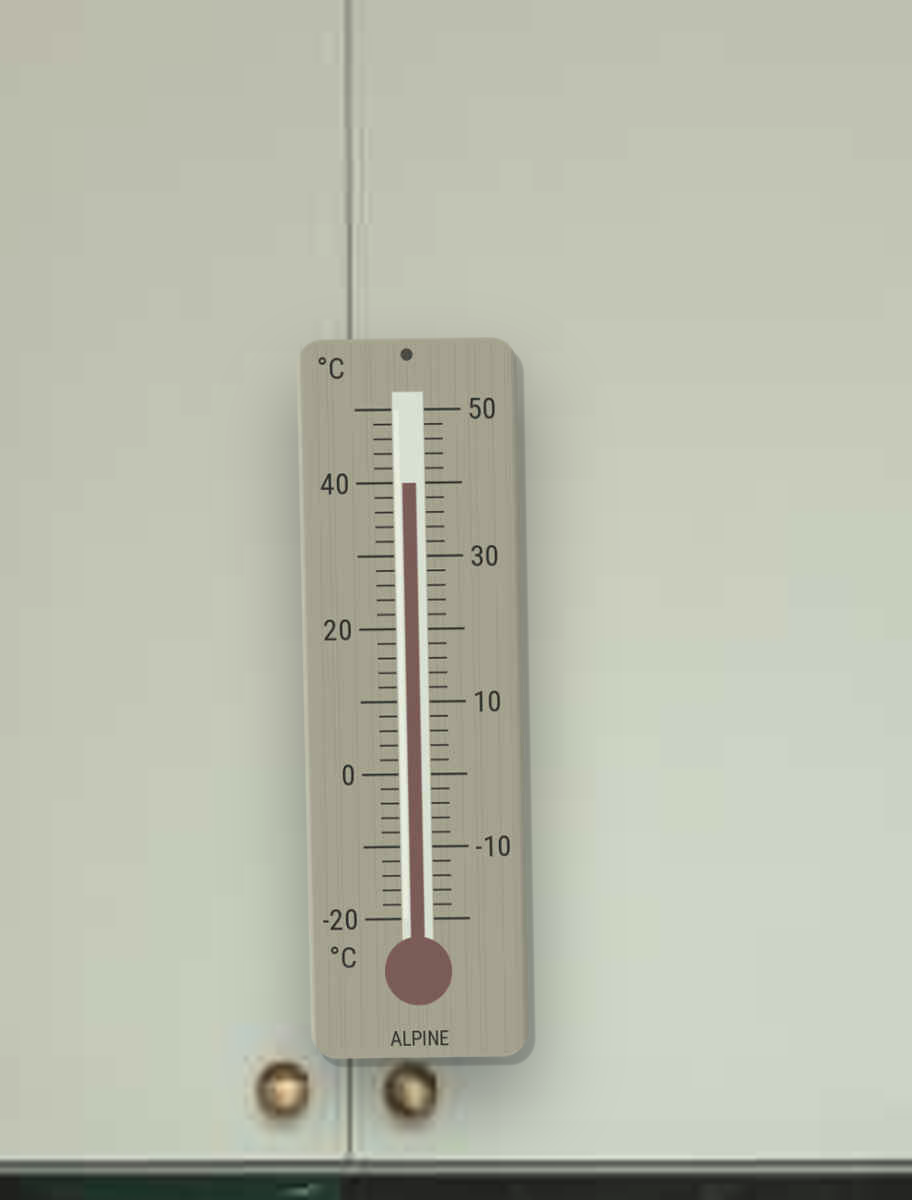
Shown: **40** °C
